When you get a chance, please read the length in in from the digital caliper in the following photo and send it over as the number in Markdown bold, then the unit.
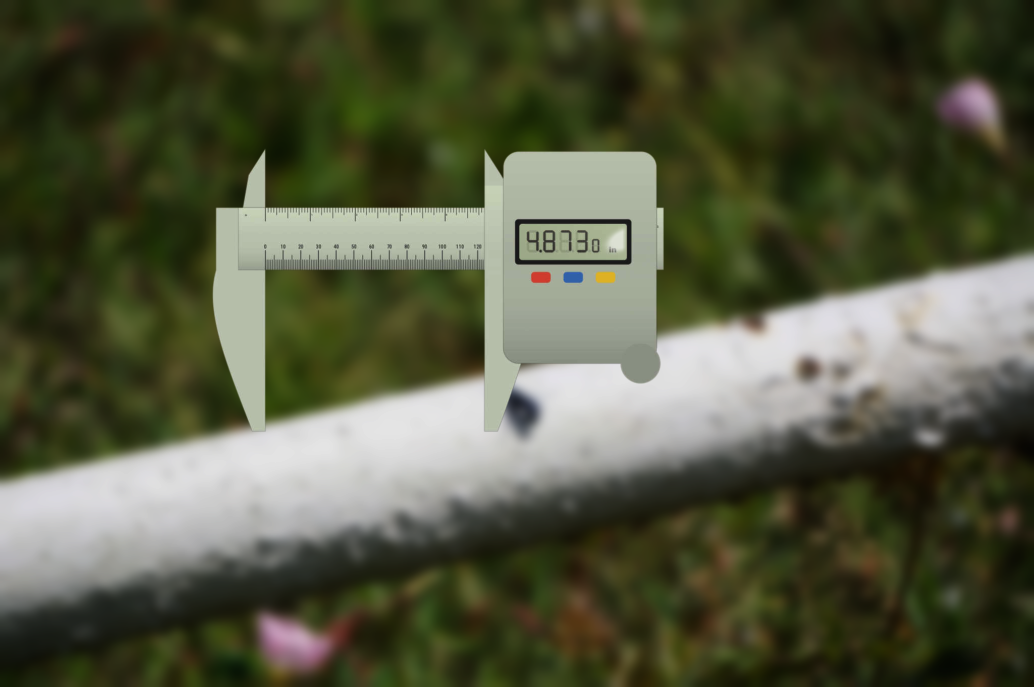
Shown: **4.8730** in
